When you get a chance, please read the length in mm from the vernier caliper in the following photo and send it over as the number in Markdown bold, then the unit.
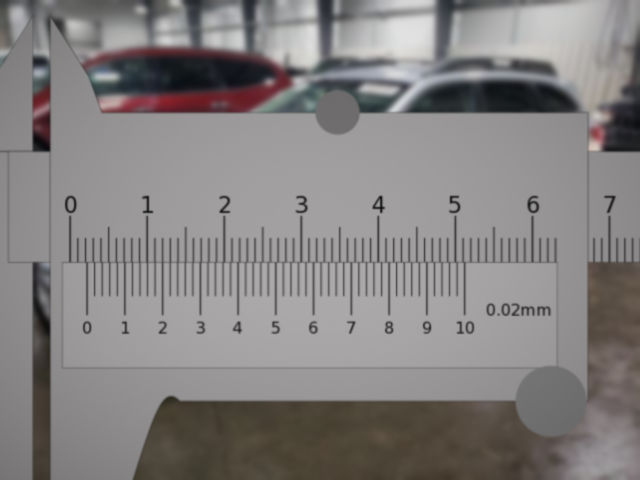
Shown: **2.2** mm
